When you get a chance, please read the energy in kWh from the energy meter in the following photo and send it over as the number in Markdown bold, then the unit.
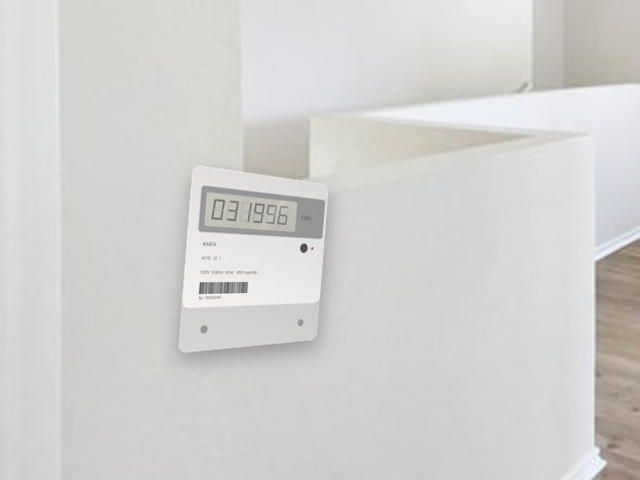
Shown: **31996** kWh
